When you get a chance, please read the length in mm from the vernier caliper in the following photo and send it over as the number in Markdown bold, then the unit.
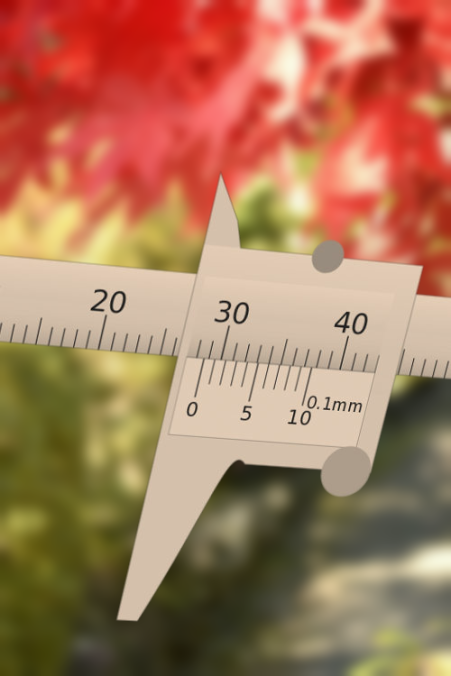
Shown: **28.6** mm
